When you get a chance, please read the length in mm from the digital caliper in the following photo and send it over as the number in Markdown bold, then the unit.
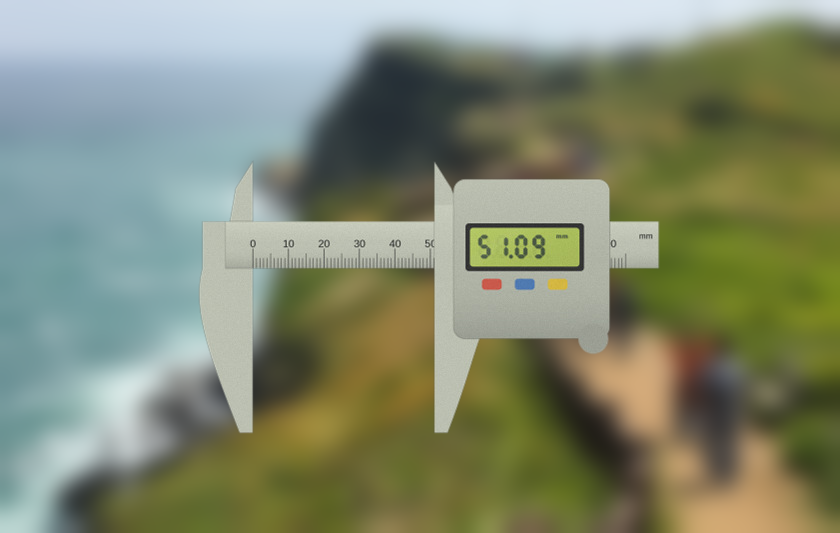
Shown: **51.09** mm
